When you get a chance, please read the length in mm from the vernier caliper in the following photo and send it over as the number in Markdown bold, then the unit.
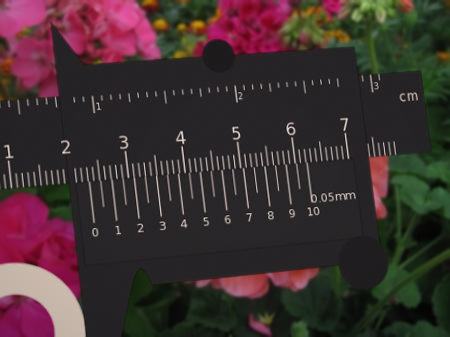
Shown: **23.2** mm
